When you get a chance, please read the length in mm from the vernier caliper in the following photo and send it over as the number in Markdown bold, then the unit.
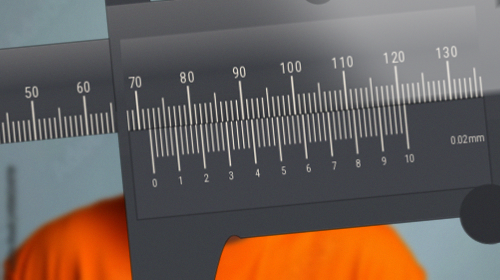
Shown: **72.0** mm
